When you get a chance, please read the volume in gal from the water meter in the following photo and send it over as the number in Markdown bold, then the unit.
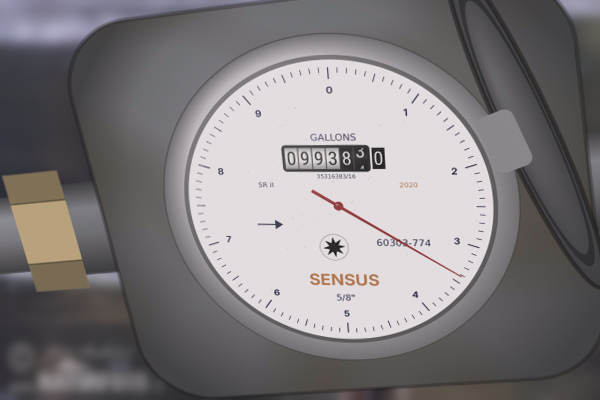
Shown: **993833.4** gal
